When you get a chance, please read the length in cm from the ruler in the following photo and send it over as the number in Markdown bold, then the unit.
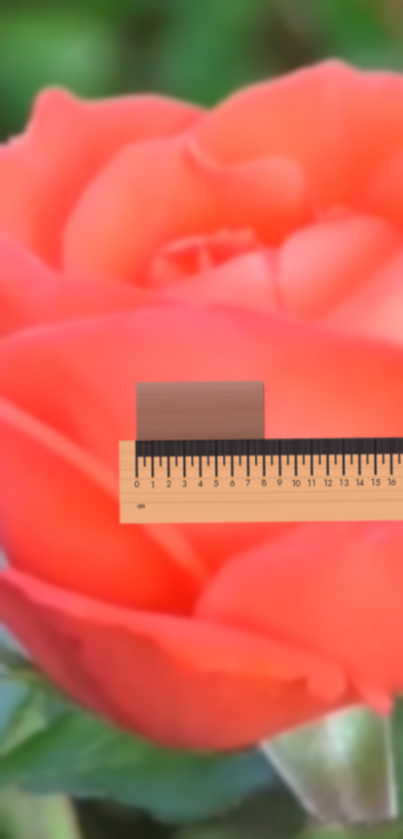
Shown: **8** cm
